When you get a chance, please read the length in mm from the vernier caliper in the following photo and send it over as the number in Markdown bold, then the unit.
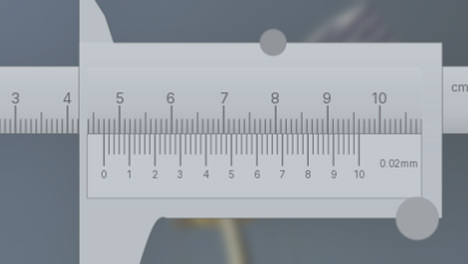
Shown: **47.0** mm
